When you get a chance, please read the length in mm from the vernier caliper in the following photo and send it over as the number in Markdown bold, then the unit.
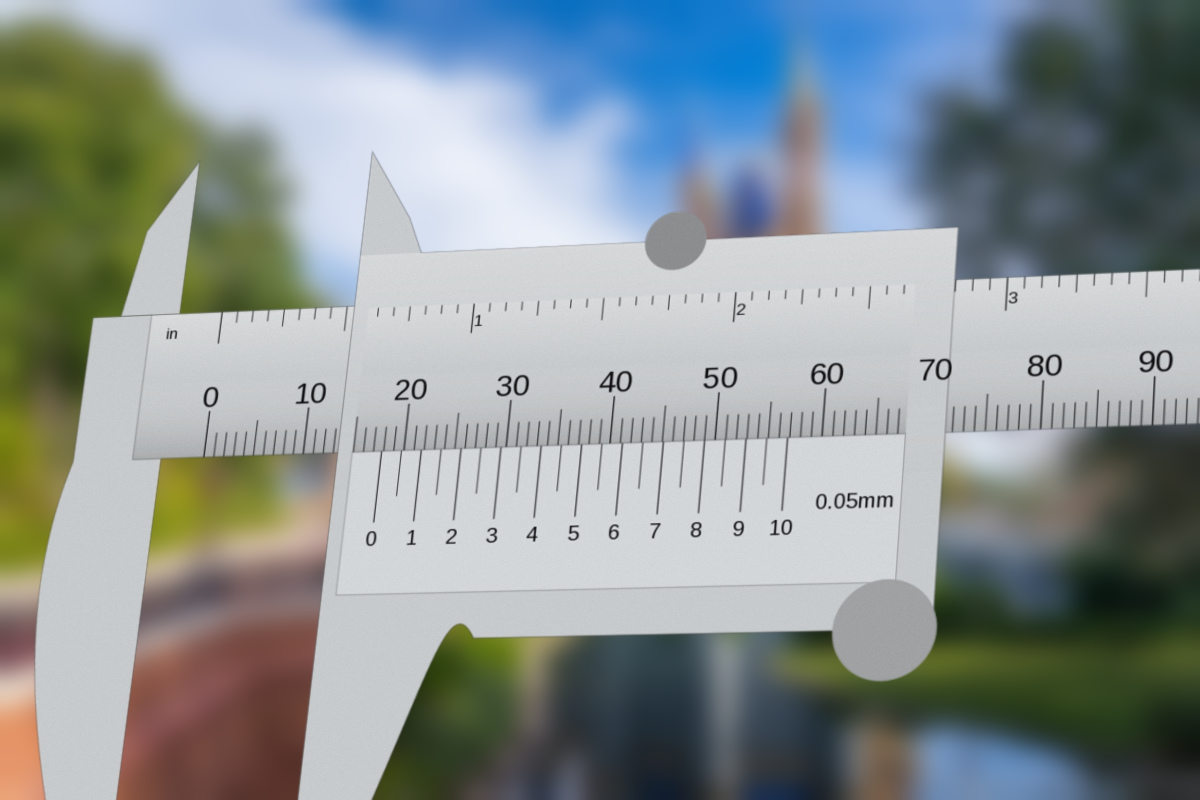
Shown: **17.8** mm
